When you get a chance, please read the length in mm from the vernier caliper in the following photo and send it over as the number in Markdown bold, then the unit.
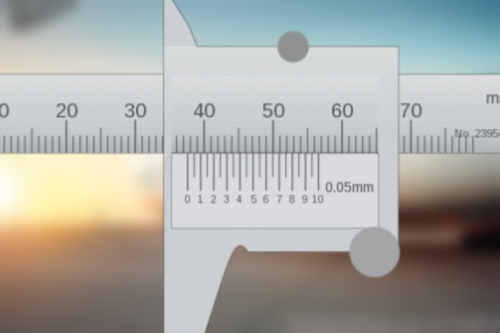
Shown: **37.6** mm
